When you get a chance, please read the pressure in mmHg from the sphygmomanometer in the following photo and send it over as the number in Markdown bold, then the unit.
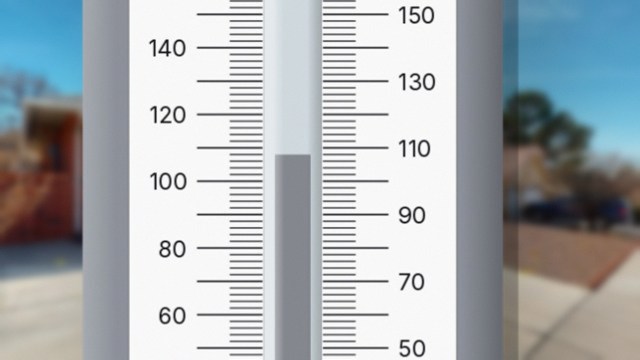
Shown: **108** mmHg
